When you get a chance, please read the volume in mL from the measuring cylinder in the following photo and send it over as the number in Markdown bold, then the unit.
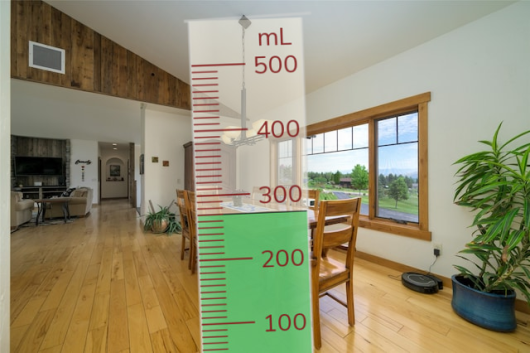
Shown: **270** mL
